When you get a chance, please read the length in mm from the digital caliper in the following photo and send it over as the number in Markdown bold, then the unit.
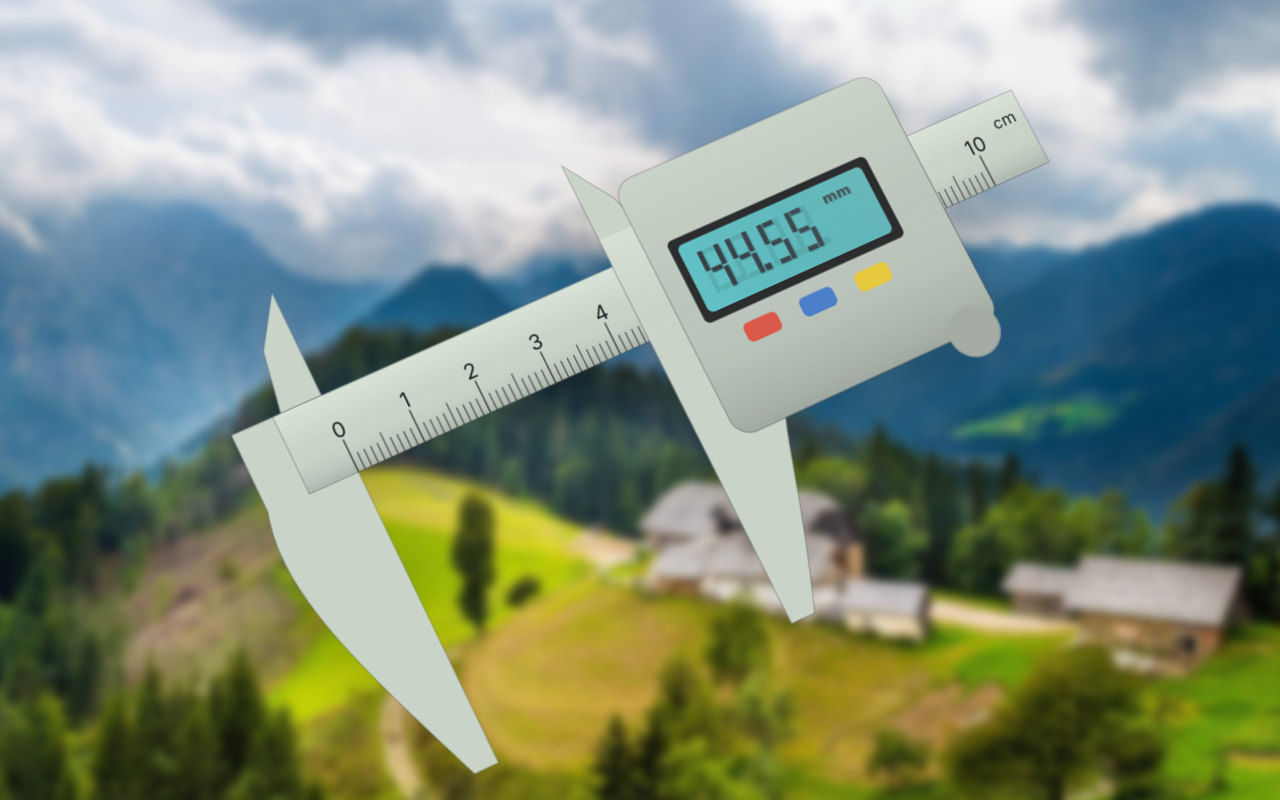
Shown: **44.55** mm
